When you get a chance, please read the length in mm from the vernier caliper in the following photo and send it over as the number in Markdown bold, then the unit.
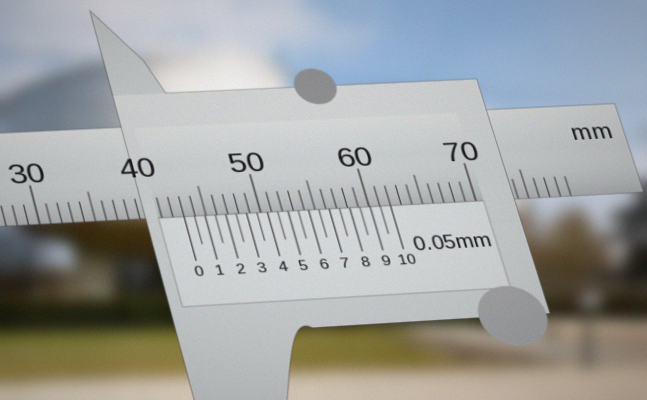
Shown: **43.0** mm
